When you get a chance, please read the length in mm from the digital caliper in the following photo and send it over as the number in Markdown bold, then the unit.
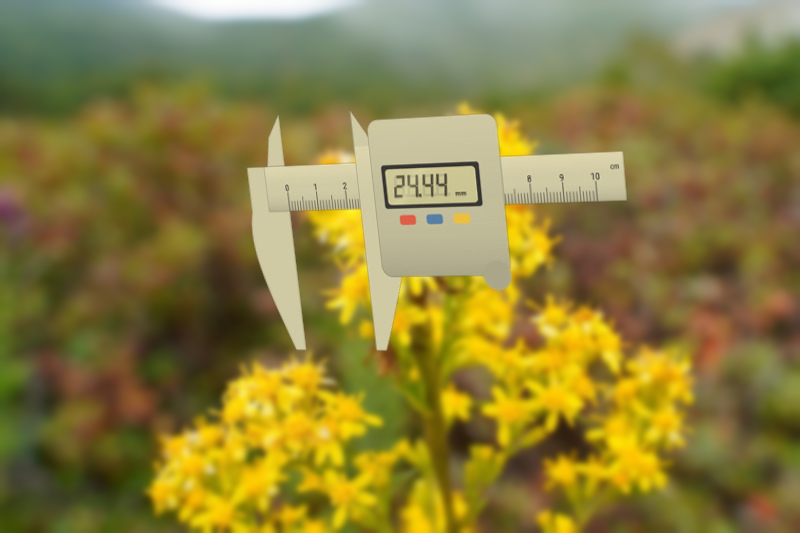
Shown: **24.44** mm
